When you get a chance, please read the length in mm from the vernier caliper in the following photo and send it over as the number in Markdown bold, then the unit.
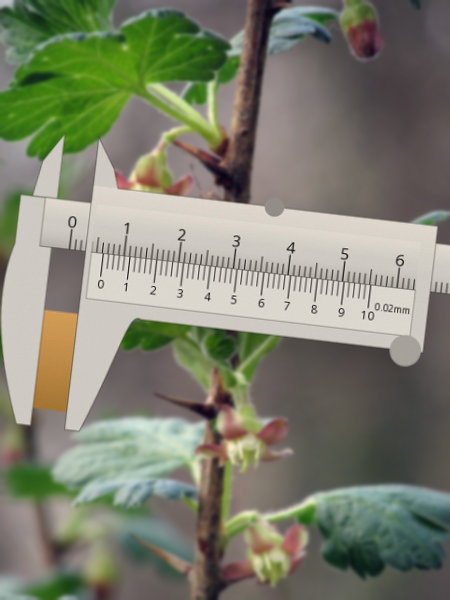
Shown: **6.2** mm
